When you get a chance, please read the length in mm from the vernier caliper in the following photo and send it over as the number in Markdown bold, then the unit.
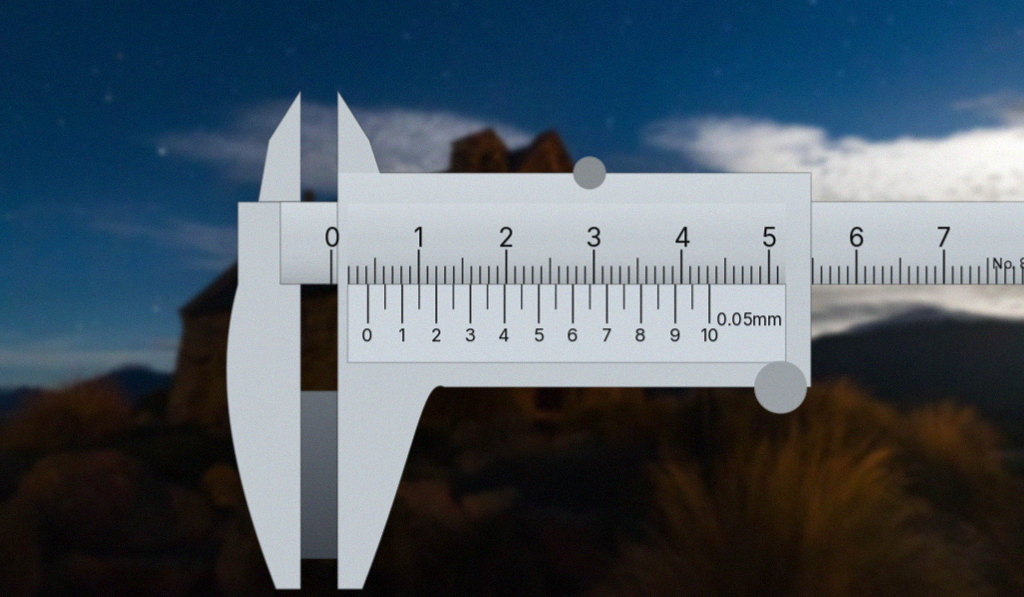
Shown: **4.2** mm
